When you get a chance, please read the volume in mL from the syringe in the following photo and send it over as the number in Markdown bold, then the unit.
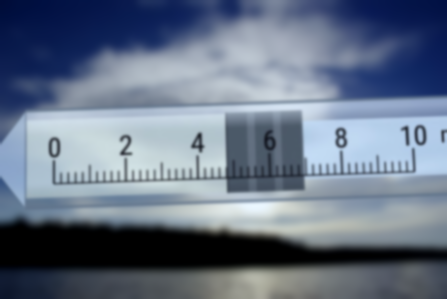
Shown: **4.8** mL
